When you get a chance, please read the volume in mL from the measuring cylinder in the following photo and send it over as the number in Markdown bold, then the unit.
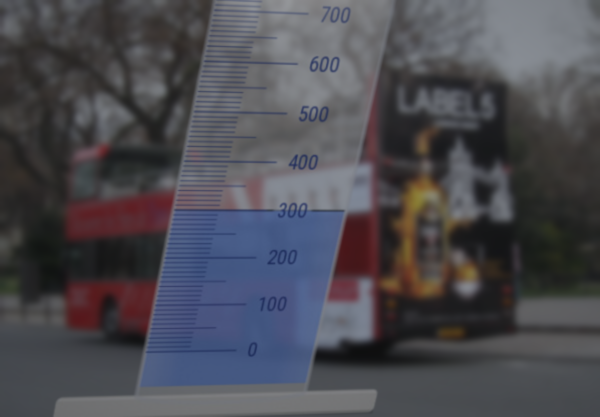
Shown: **300** mL
